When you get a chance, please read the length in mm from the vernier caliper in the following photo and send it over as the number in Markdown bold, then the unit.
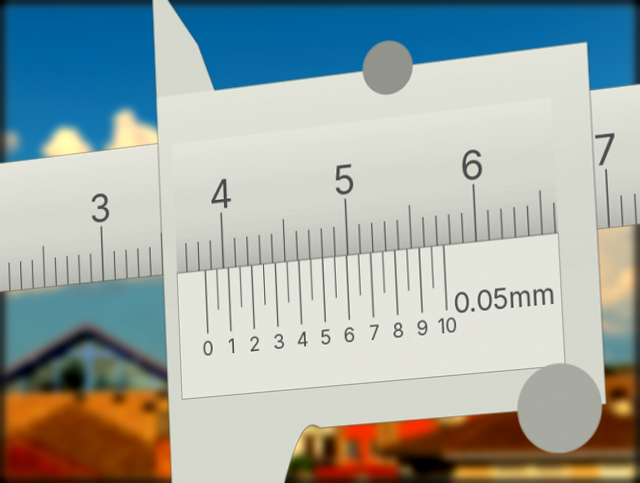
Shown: **38.5** mm
